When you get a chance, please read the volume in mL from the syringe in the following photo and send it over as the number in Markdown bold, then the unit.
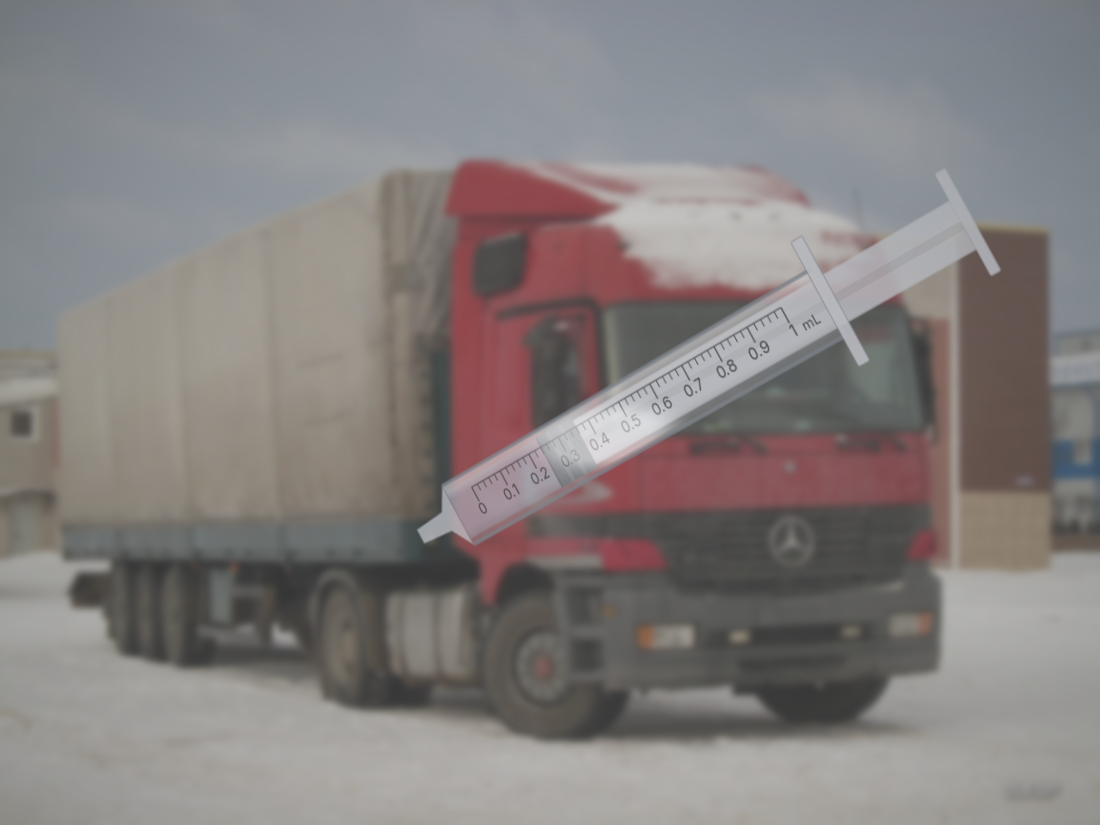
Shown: **0.24** mL
